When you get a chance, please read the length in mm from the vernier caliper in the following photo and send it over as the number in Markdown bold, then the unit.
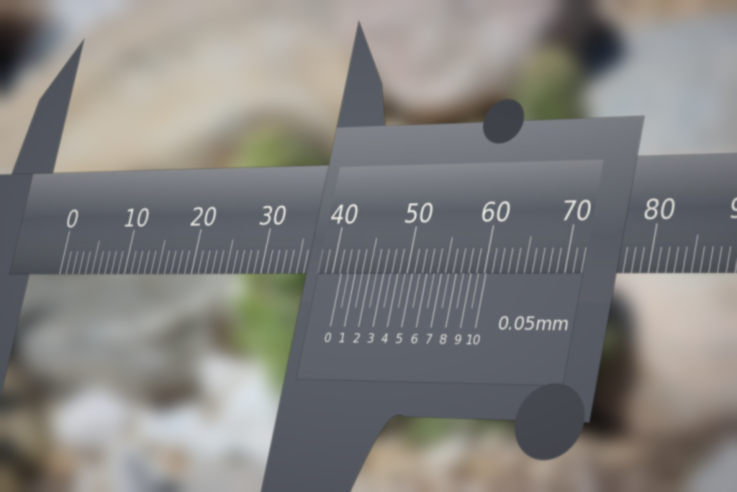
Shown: **41.2** mm
